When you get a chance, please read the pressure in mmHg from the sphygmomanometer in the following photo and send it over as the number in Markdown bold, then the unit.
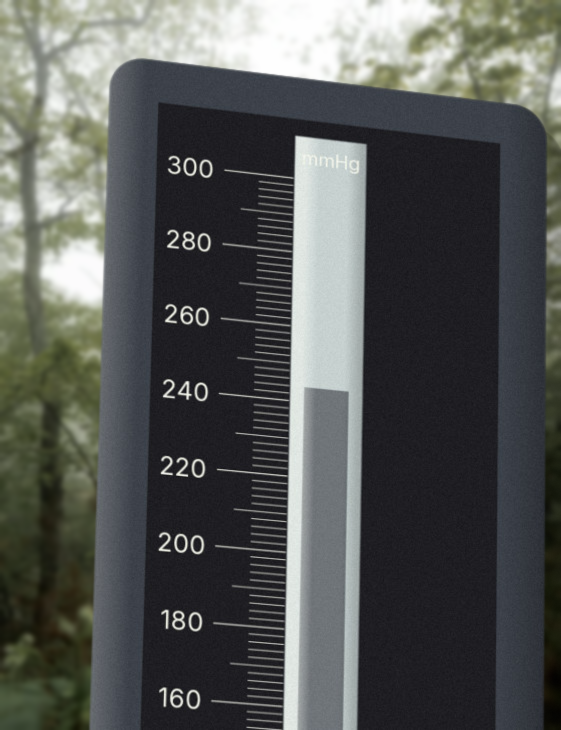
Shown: **244** mmHg
